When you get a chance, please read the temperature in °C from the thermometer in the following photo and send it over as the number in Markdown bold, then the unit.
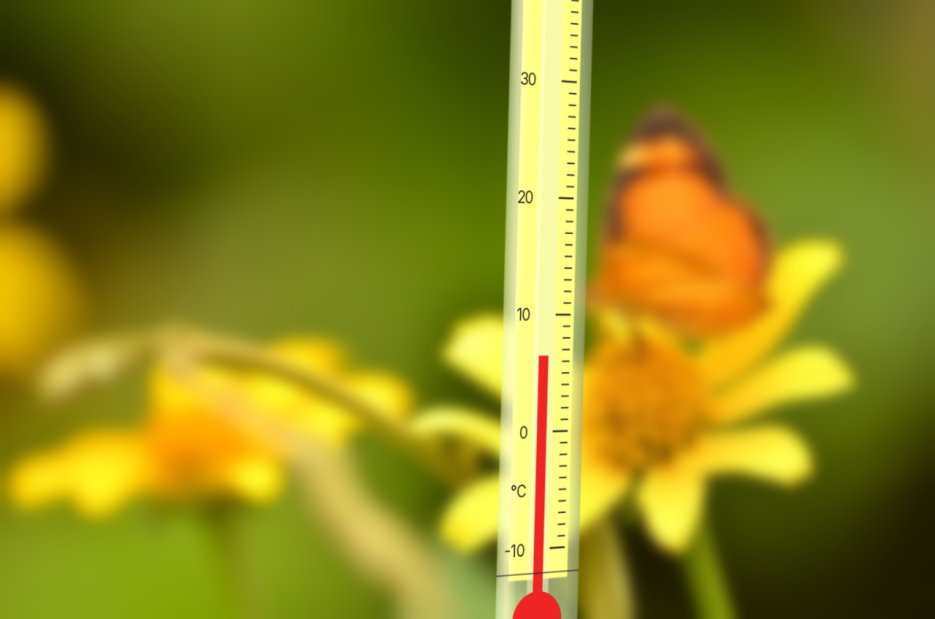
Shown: **6.5** °C
